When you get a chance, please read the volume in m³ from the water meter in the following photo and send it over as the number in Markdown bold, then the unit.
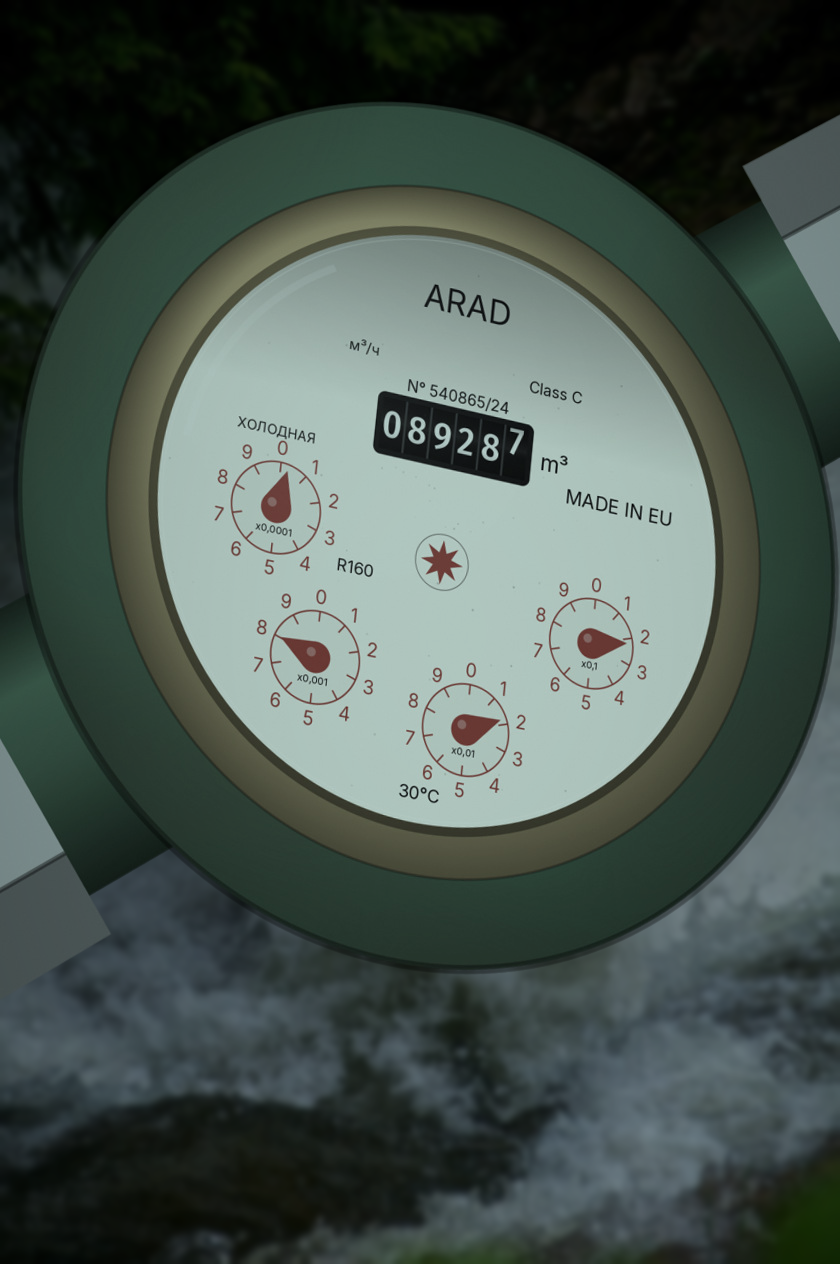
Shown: **89287.2180** m³
